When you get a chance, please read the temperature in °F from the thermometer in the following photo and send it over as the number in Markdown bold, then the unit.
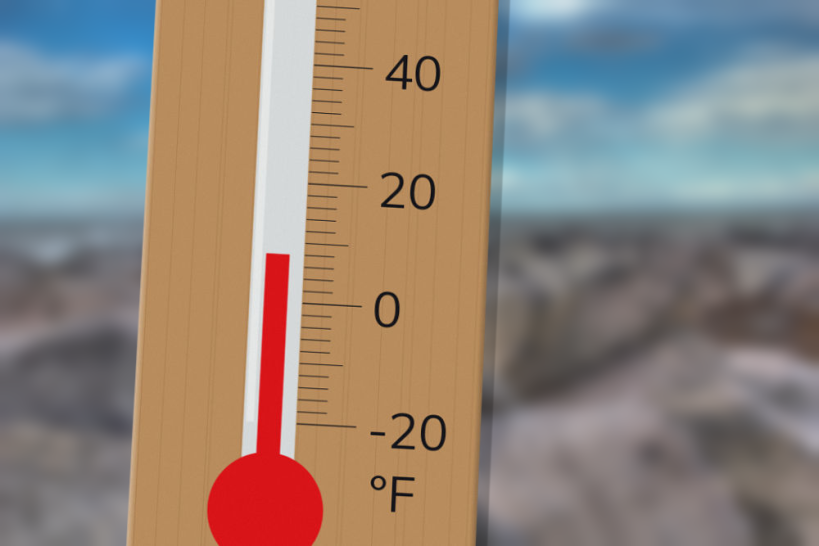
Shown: **8** °F
